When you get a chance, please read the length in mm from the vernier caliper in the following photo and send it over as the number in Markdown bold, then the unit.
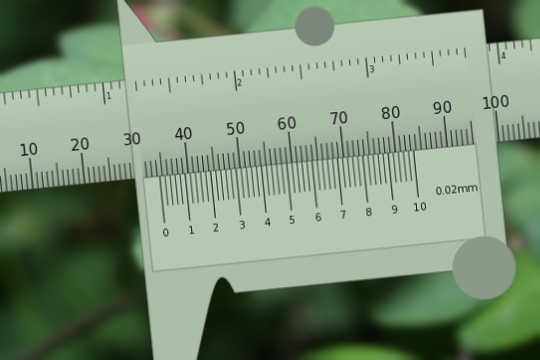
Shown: **34.5** mm
